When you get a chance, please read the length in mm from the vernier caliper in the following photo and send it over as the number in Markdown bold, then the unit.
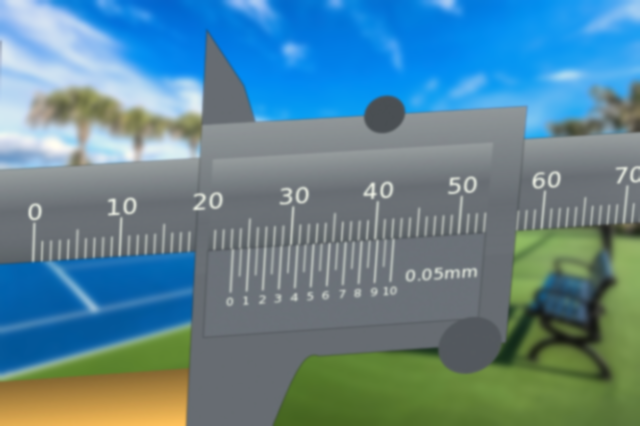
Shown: **23.2** mm
